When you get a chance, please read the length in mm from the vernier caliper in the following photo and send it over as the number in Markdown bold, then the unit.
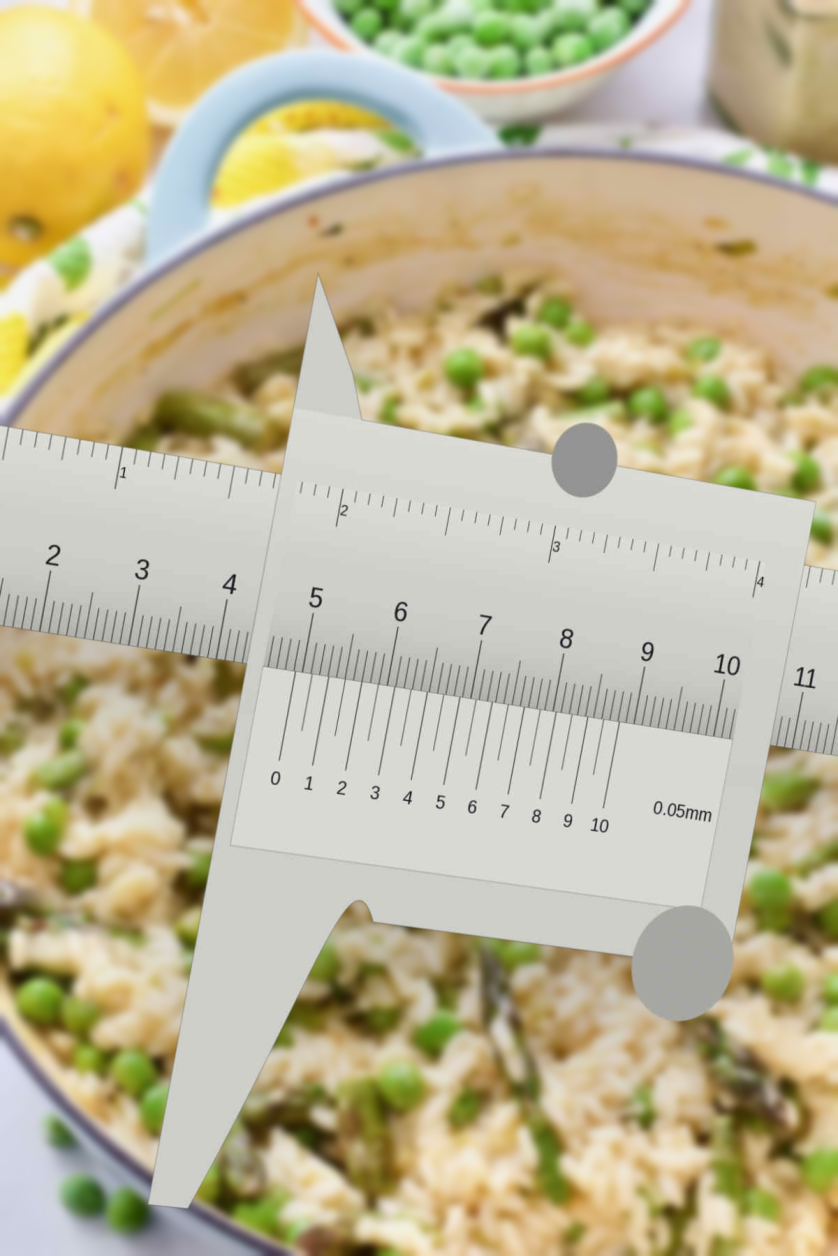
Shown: **49.2** mm
